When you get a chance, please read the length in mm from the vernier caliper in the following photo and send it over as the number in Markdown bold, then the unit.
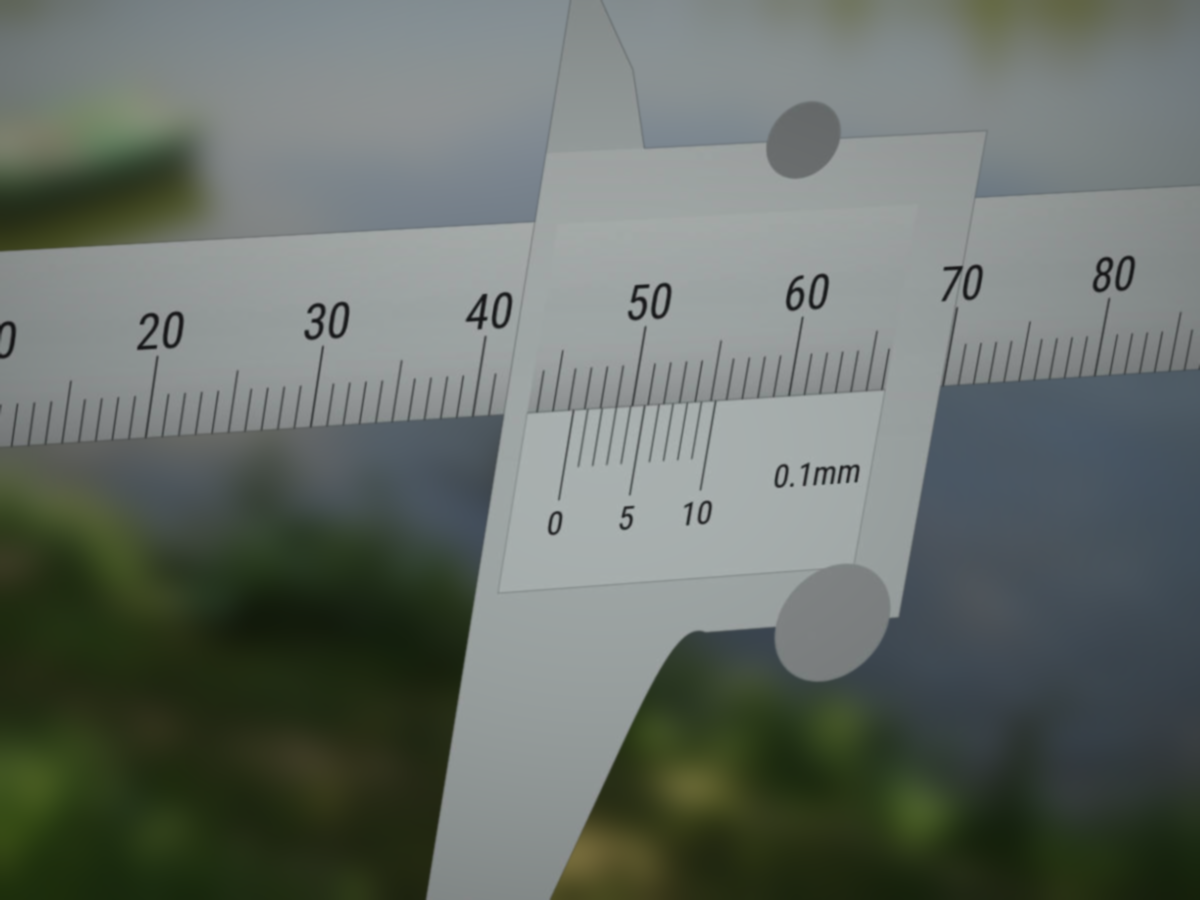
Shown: **46.3** mm
